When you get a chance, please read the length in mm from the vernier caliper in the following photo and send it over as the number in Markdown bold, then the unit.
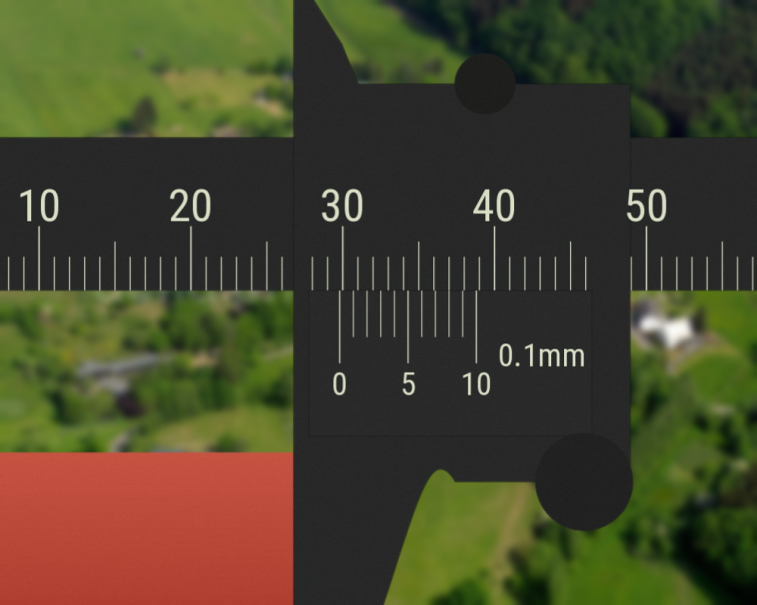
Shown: **29.8** mm
